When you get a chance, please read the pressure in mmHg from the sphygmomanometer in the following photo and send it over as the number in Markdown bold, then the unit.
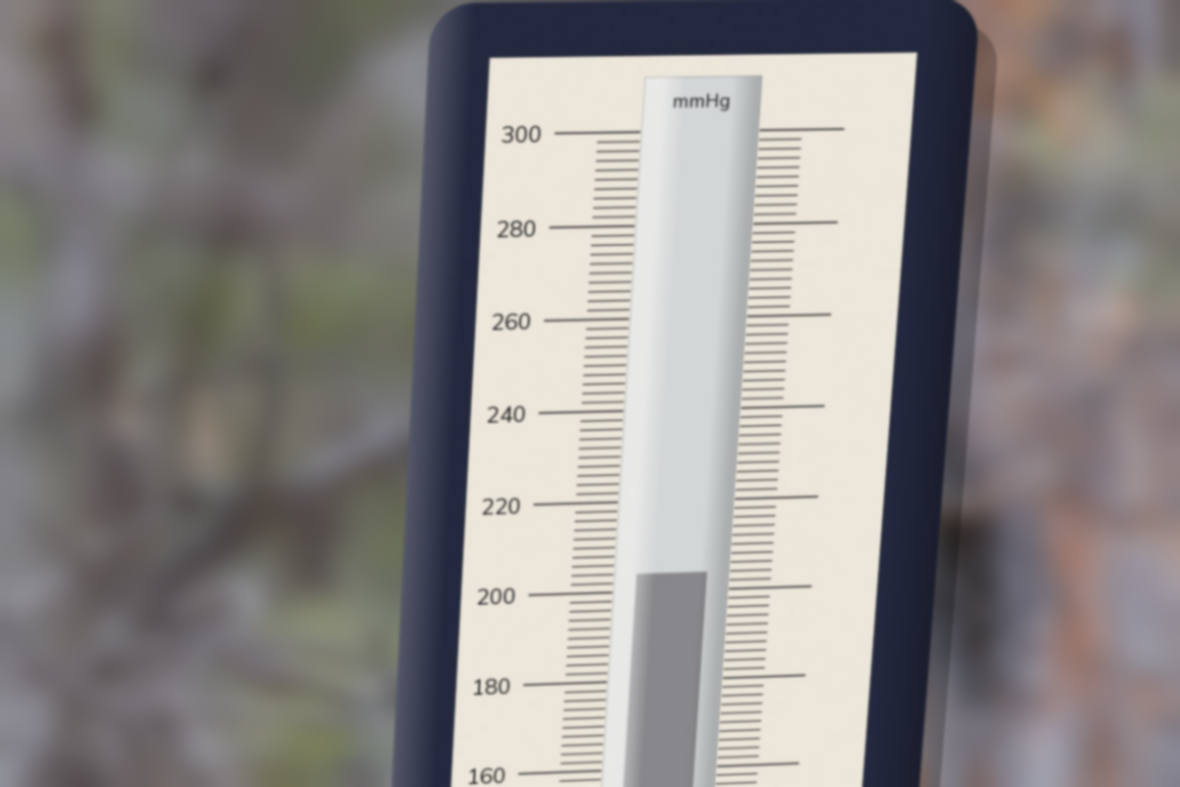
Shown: **204** mmHg
